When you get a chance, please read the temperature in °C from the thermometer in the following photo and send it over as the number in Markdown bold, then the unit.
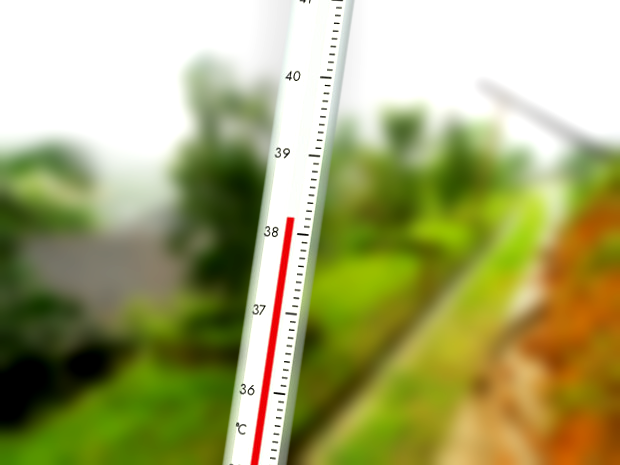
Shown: **38.2** °C
